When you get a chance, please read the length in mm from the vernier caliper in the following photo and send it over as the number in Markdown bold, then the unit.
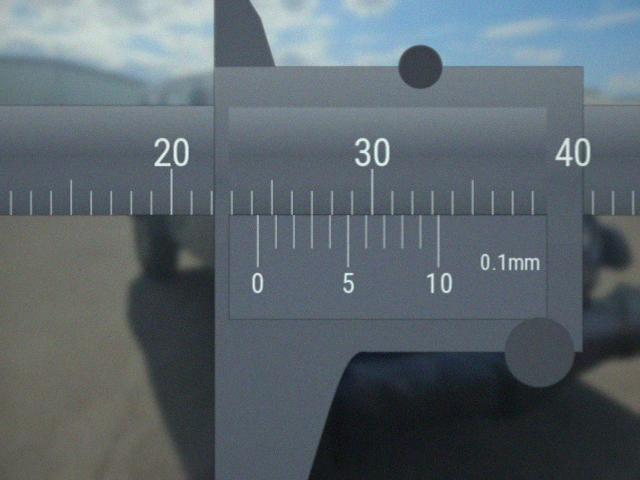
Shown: **24.3** mm
